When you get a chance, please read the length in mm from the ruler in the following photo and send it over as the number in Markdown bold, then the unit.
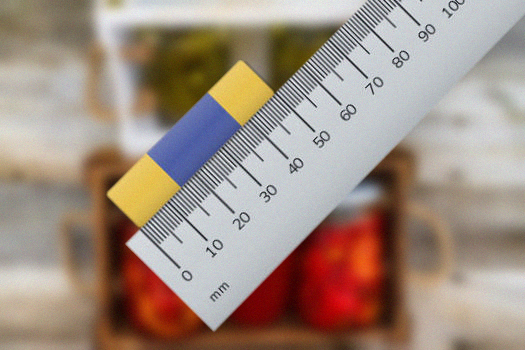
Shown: **50** mm
